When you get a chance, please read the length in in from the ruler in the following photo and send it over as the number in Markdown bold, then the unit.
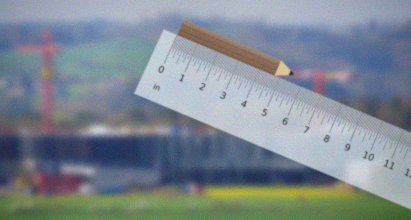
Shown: **5.5** in
